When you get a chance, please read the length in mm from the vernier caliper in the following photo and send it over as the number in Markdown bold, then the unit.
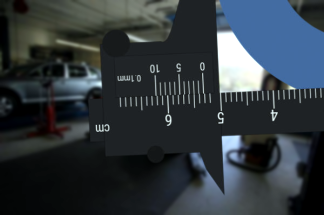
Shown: **53.2** mm
